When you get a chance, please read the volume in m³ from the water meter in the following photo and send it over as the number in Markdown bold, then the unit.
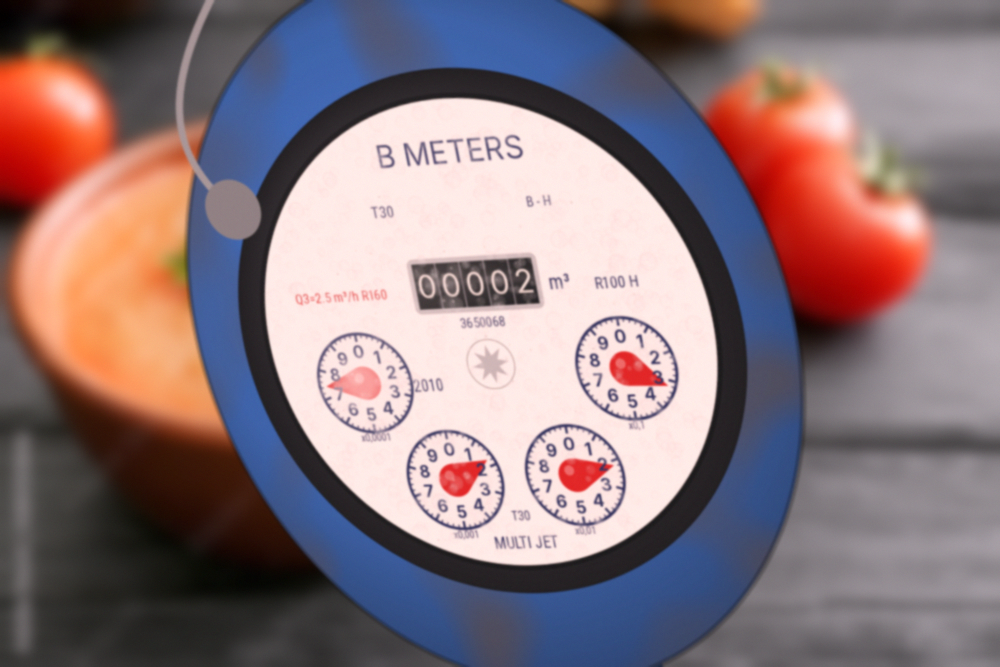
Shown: **2.3217** m³
